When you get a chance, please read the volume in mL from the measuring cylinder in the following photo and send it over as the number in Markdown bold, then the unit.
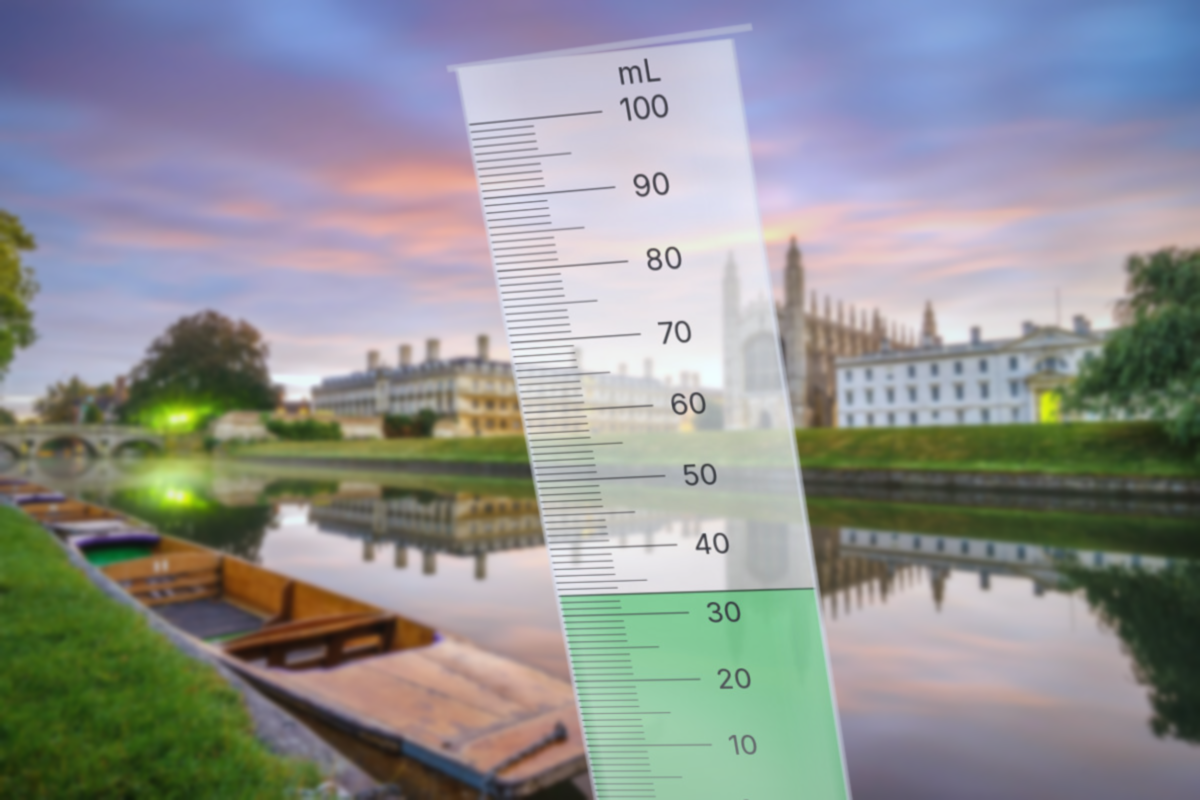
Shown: **33** mL
